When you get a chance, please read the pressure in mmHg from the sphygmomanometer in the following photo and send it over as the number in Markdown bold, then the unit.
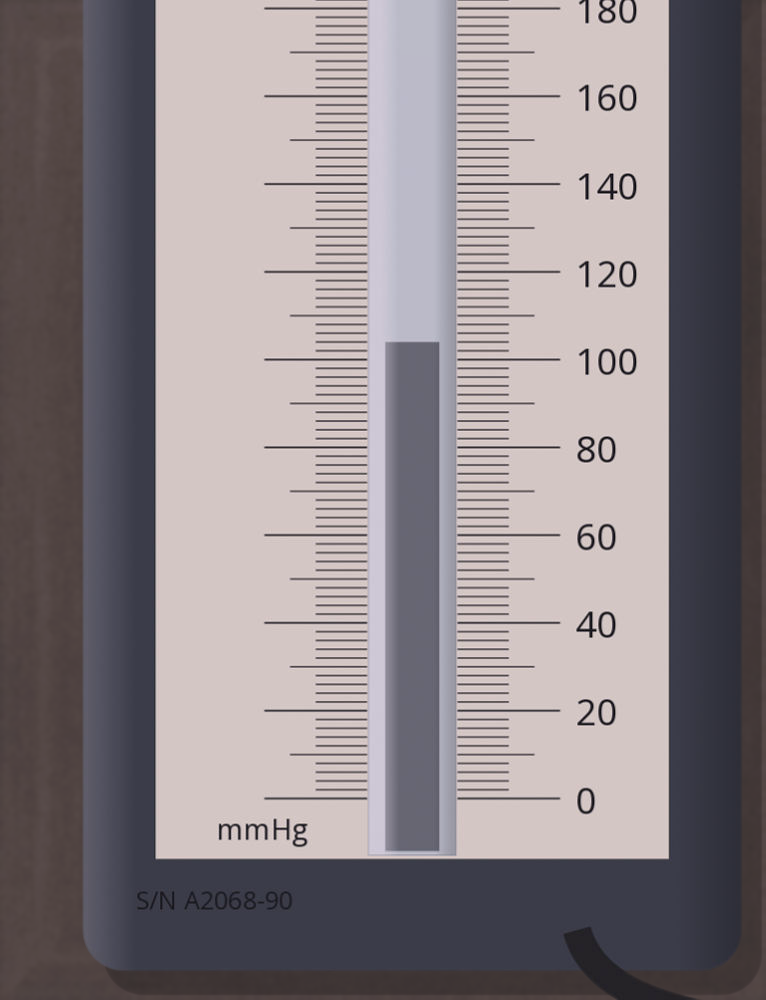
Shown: **104** mmHg
